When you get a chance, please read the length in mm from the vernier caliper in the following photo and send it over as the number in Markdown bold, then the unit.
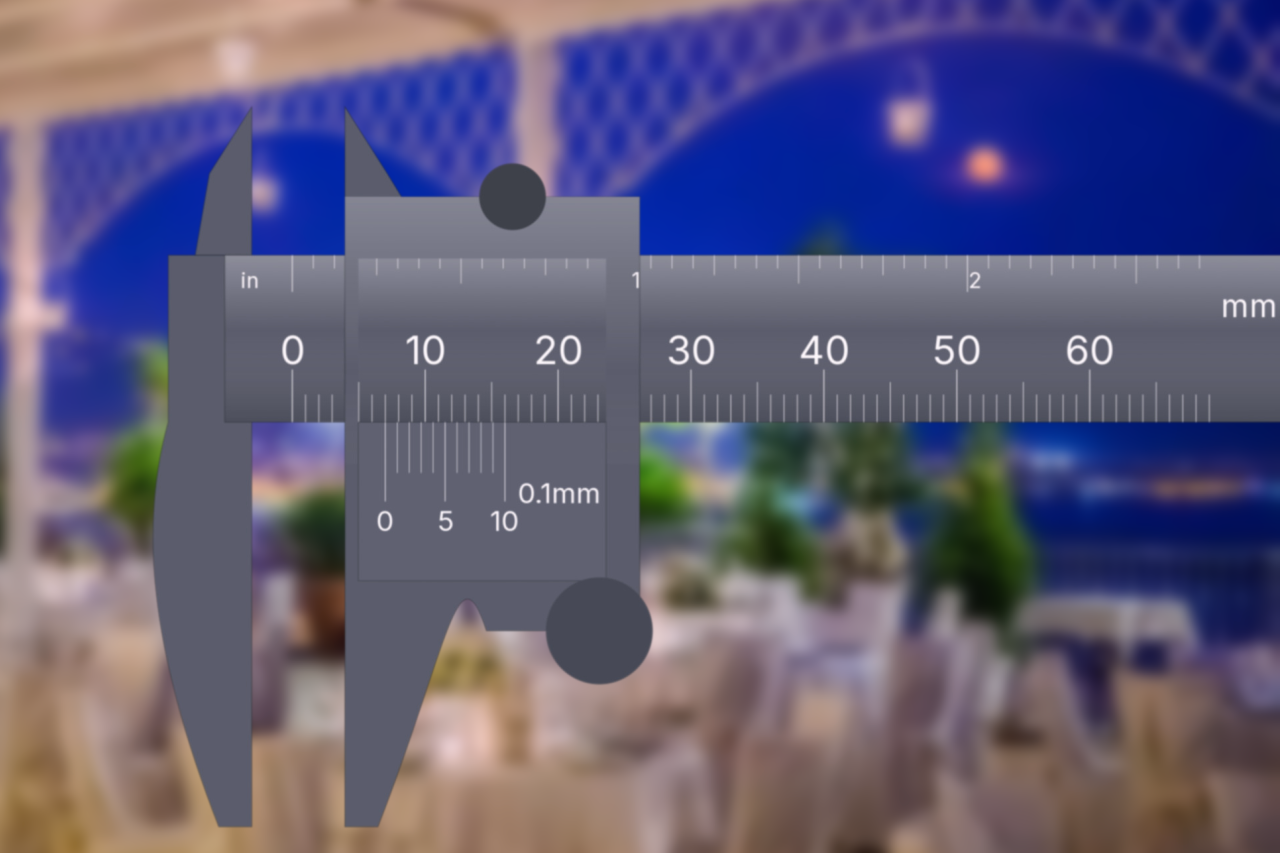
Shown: **7.0** mm
